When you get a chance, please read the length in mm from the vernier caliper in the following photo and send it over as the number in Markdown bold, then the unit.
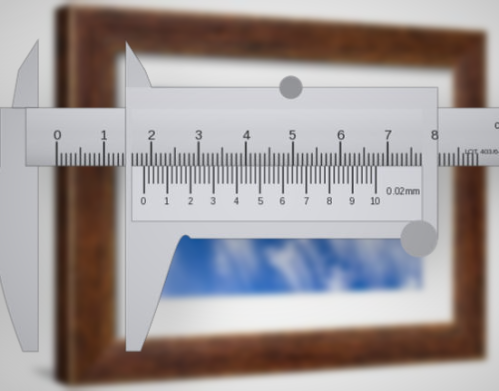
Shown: **18.5** mm
